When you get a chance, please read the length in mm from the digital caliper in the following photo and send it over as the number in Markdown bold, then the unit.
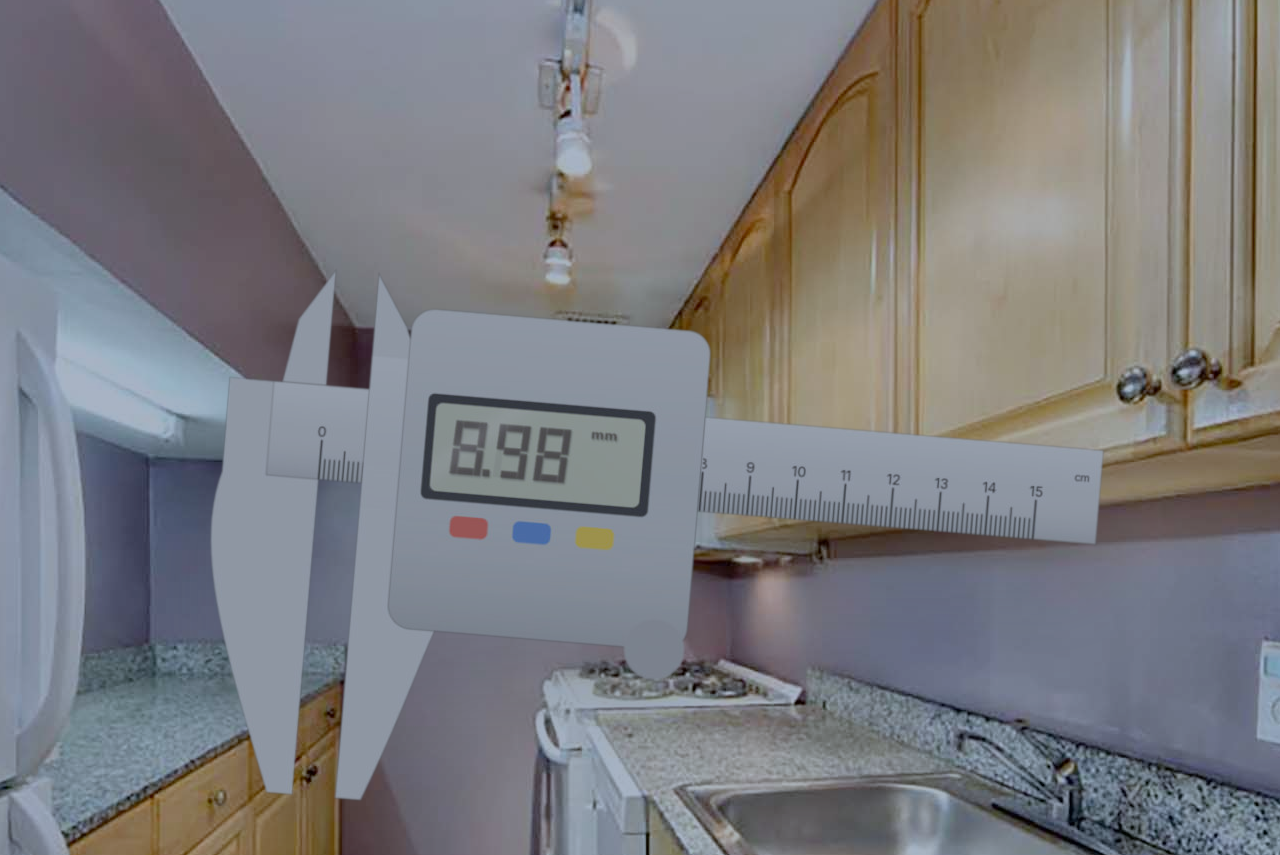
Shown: **8.98** mm
